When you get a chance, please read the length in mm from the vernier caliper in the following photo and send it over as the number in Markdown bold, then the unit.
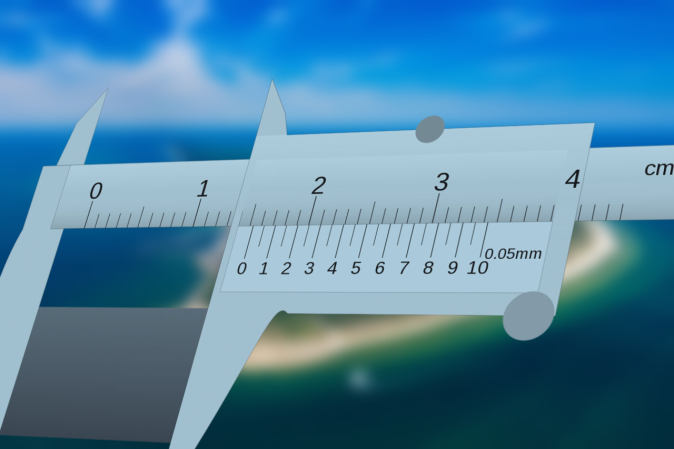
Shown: **15.3** mm
